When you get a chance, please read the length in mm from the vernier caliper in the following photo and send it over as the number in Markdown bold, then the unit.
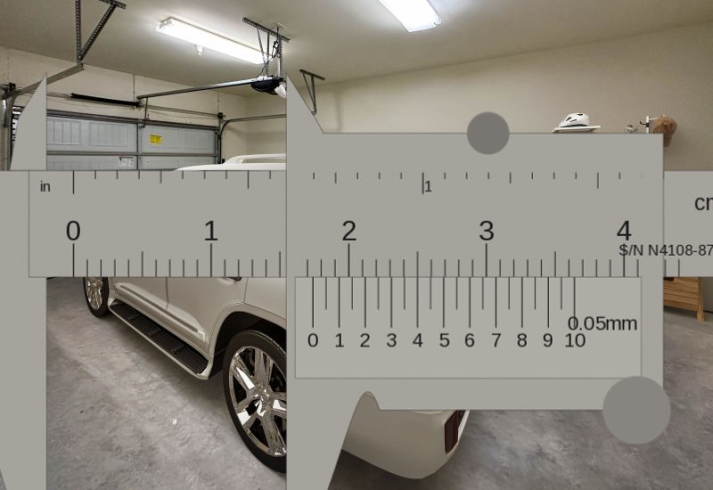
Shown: **17.4** mm
